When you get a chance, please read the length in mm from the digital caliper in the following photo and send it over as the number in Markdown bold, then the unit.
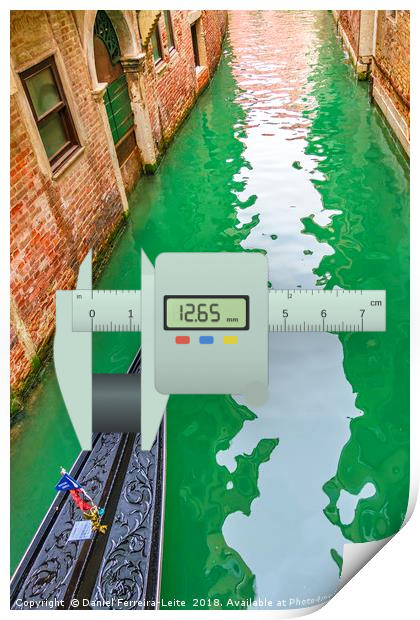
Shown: **12.65** mm
